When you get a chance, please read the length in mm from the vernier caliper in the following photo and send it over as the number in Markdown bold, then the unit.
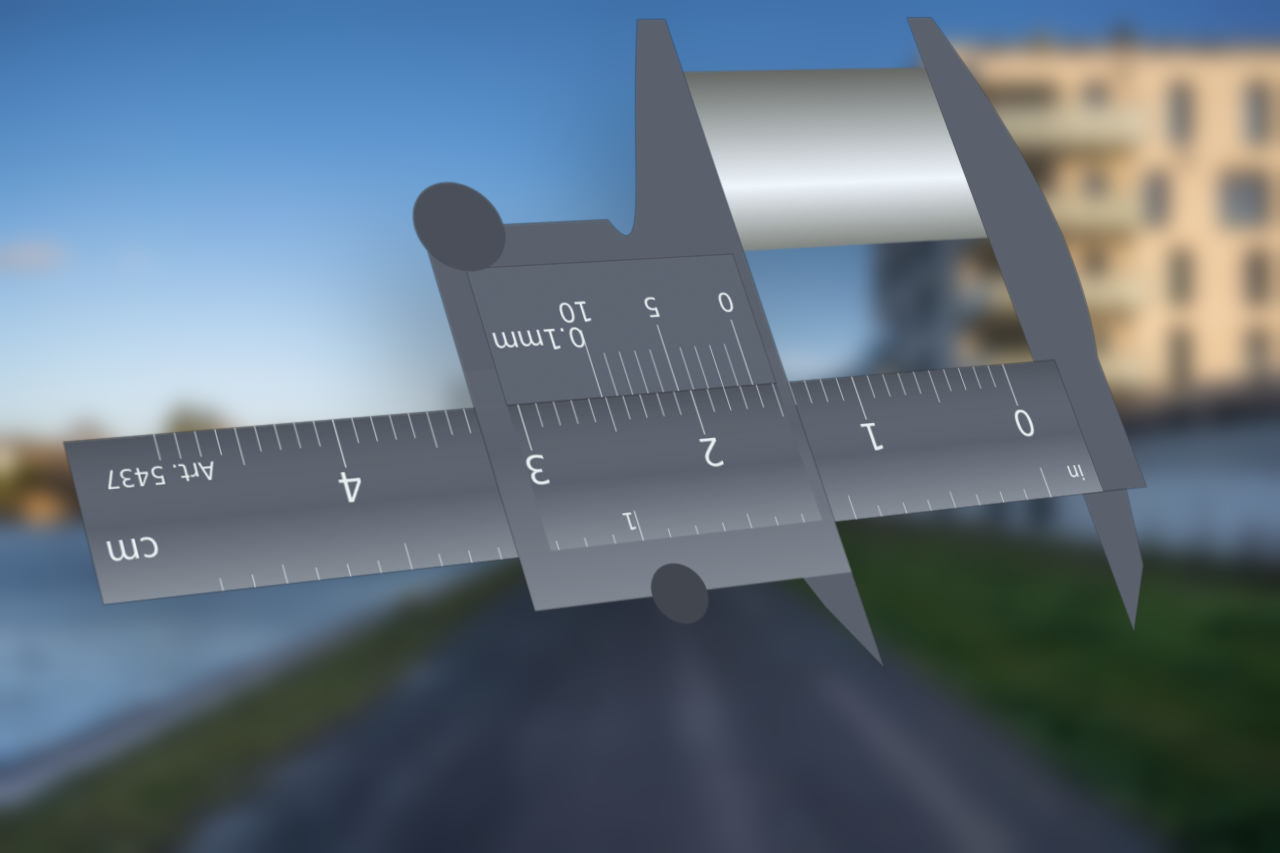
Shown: **16.2** mm
